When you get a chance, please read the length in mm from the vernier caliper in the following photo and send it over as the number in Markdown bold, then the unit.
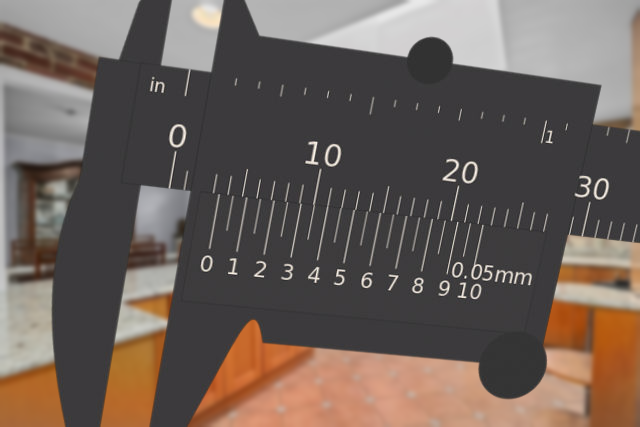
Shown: **3.4** mm
